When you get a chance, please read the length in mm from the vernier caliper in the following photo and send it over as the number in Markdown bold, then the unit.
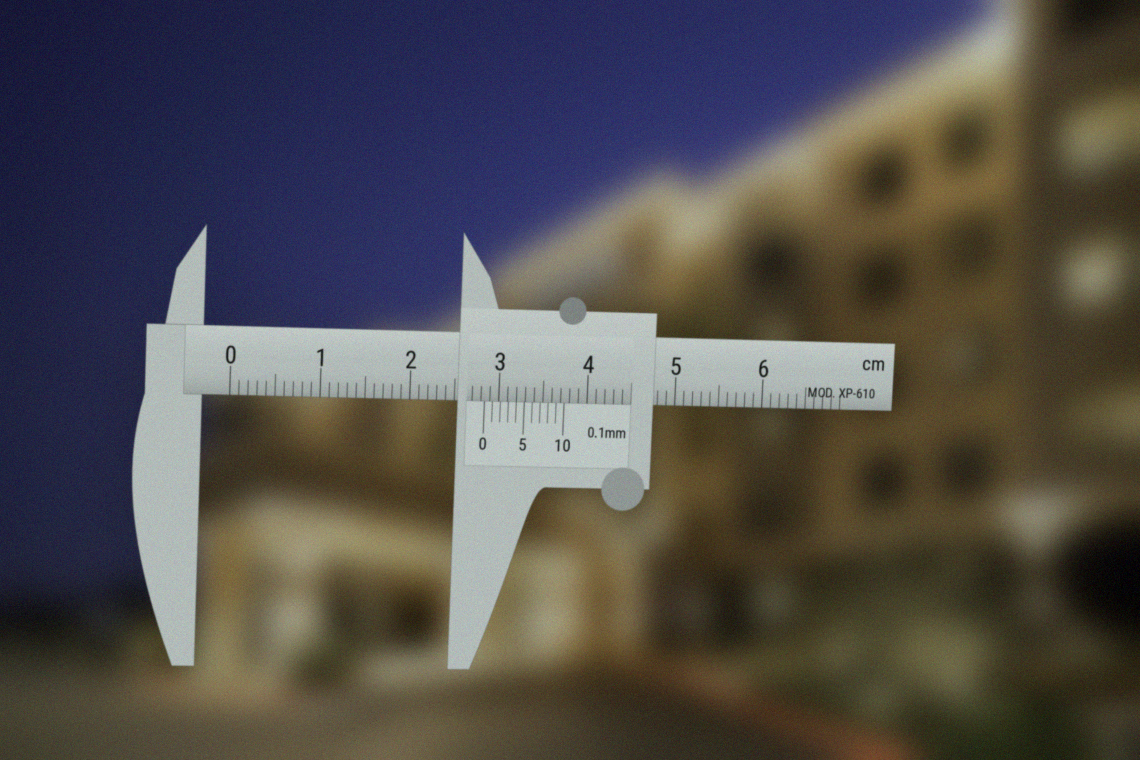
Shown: **28.4** mm
